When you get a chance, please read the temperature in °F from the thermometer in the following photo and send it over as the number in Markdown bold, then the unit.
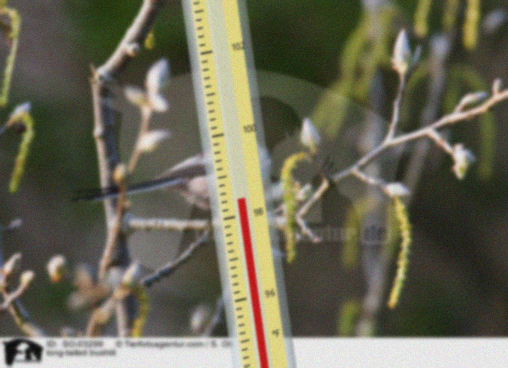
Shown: **98.4** °F
